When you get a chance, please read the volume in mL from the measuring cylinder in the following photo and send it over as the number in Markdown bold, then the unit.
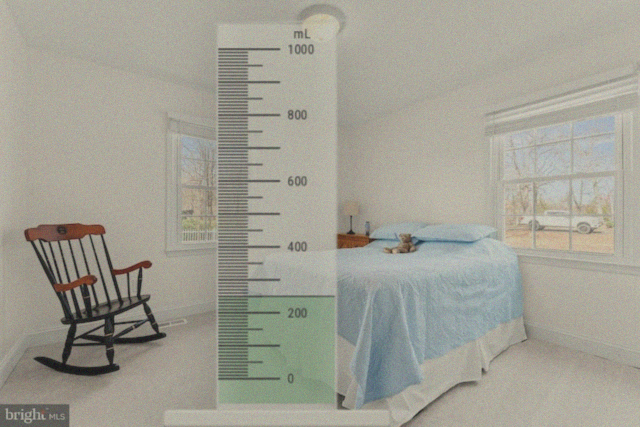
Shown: **250** mL
